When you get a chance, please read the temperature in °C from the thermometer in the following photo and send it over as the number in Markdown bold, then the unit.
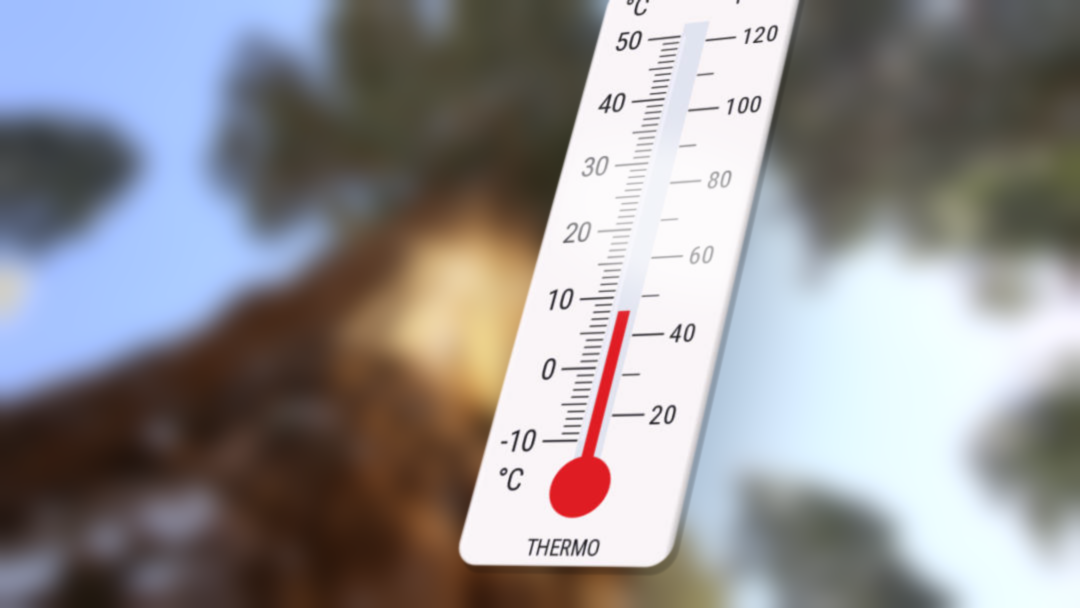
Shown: **8** °C
